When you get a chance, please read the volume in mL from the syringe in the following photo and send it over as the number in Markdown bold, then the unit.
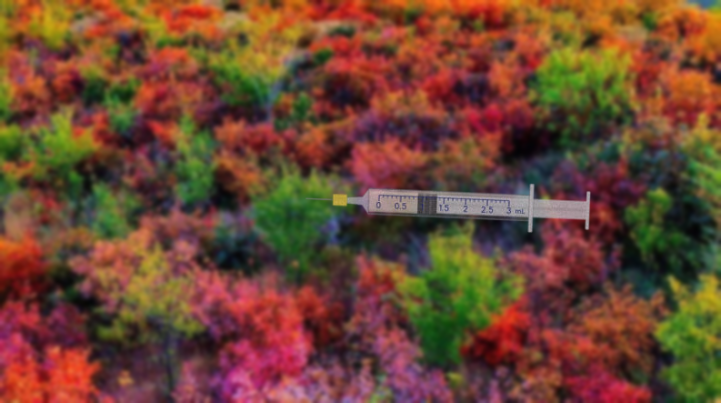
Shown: **0.9** mL
